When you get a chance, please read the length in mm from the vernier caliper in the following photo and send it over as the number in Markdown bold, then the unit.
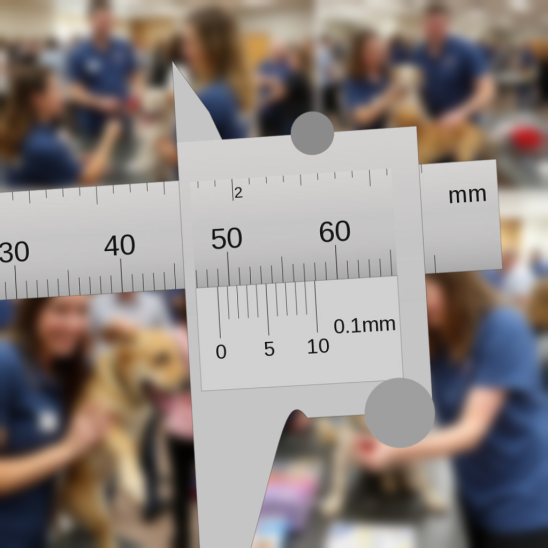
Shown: **48.9** mm
